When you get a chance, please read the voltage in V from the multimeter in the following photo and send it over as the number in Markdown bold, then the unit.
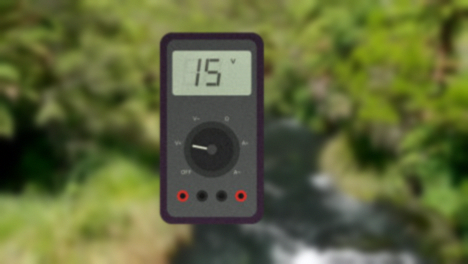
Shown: **15** V
